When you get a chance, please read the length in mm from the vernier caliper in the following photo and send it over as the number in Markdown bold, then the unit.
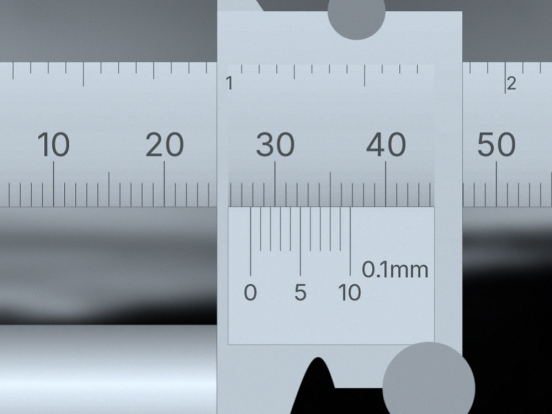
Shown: **27.8** mm
